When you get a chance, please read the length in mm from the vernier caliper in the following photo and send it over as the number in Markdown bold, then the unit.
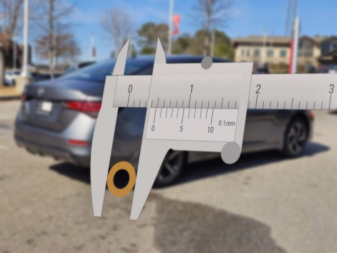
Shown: **4.8** mm
